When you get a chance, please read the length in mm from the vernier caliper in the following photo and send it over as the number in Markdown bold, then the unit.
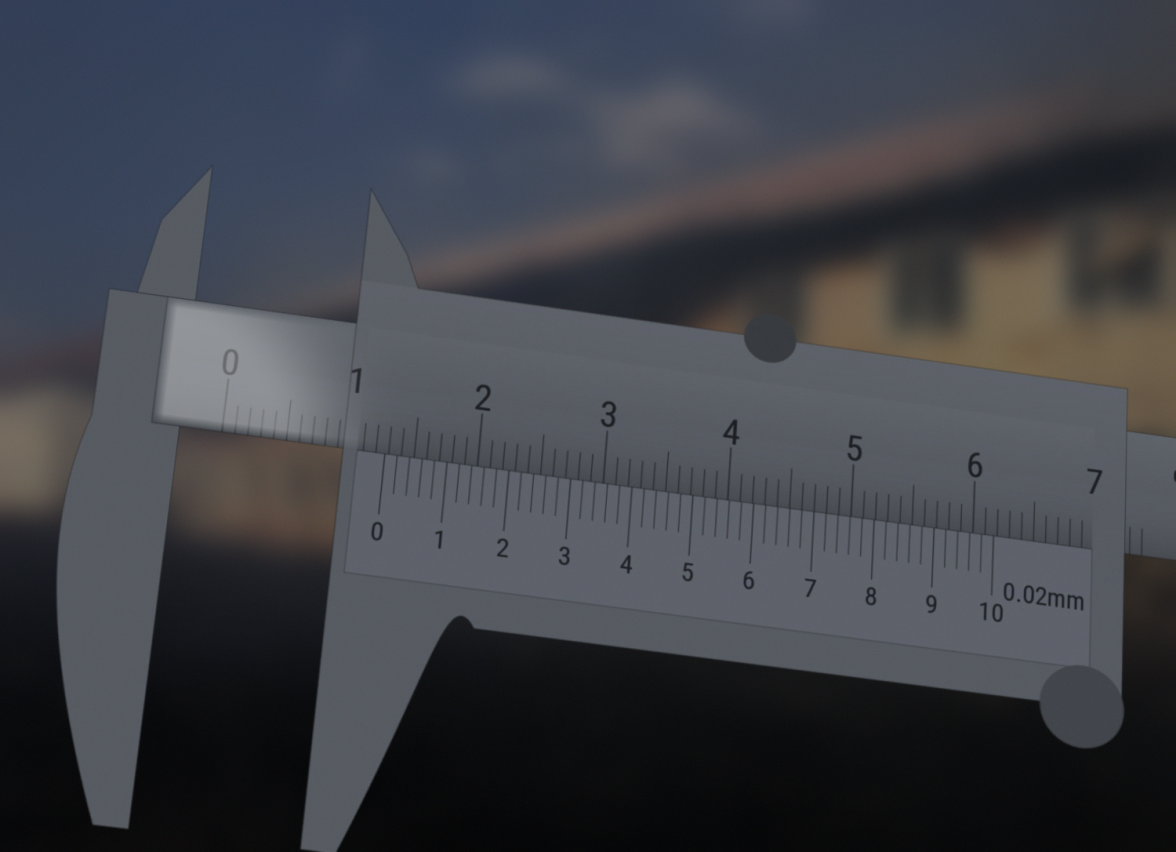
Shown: **12.7** mm
